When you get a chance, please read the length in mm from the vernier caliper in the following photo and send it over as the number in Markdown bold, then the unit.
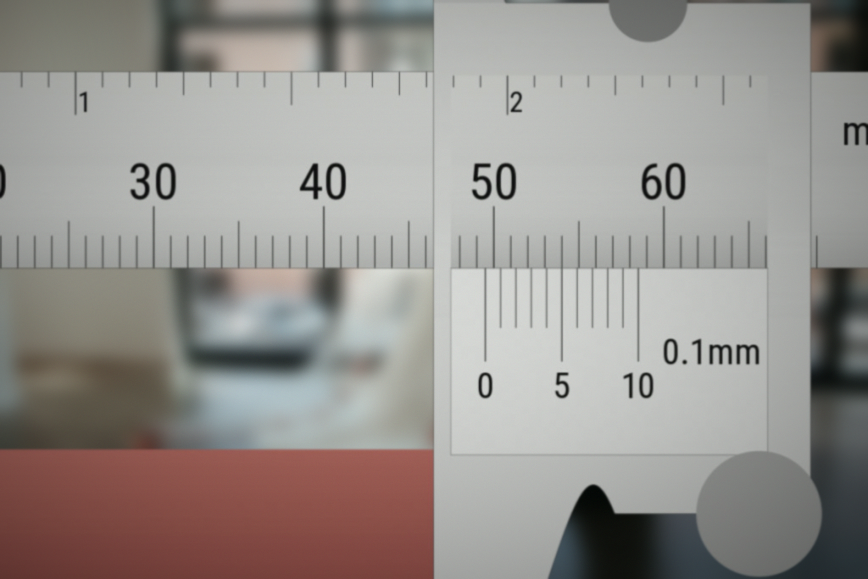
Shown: **49.5** mm
